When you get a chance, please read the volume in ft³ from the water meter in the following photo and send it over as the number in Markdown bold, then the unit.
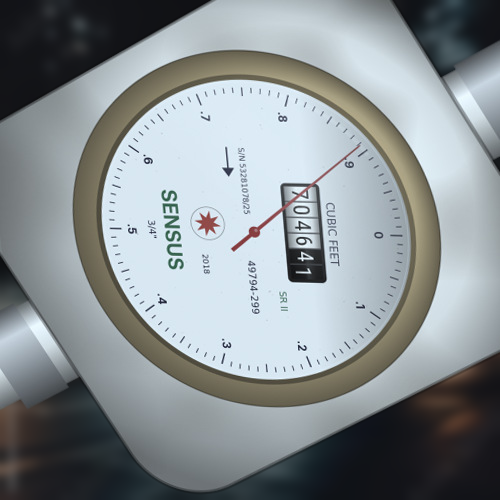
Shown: **704640.89** ft³
